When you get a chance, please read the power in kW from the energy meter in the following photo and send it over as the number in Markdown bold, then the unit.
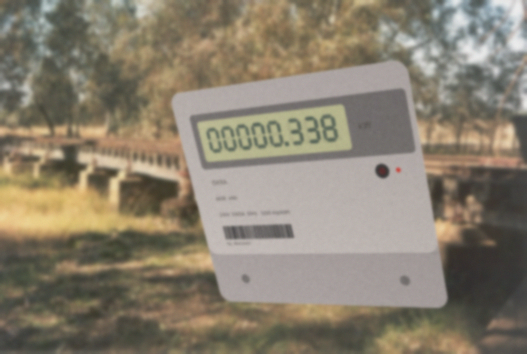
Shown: **0.338** kW
